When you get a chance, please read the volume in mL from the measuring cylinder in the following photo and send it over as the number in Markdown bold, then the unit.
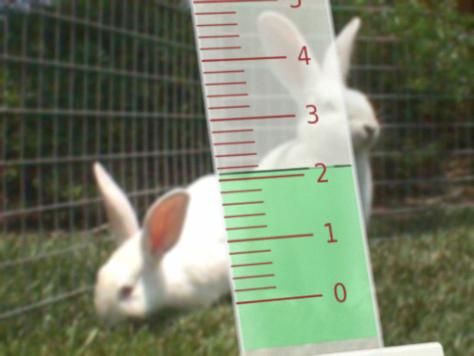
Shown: **2.1** mL
